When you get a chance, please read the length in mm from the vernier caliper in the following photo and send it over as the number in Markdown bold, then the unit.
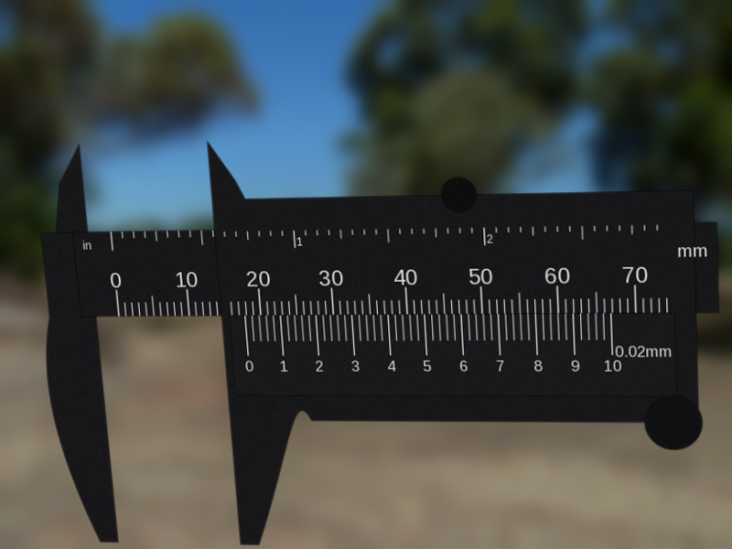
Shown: **17.8** mm
